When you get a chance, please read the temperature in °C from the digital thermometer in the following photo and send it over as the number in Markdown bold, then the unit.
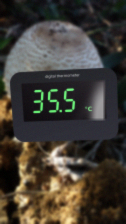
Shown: **35.5** °C
